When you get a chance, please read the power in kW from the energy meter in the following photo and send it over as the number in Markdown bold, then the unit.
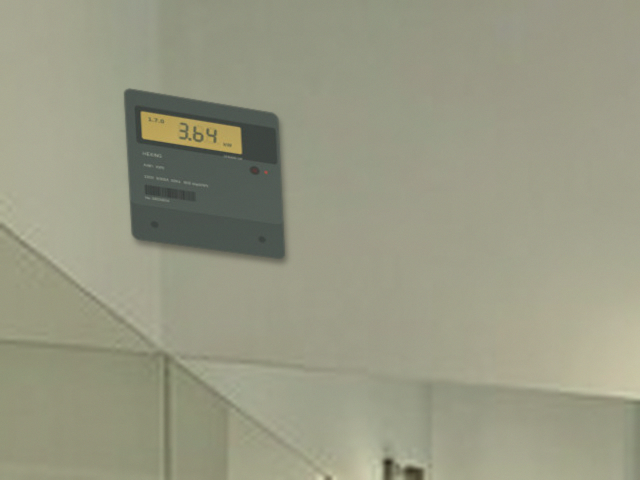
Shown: **3.64** kW
